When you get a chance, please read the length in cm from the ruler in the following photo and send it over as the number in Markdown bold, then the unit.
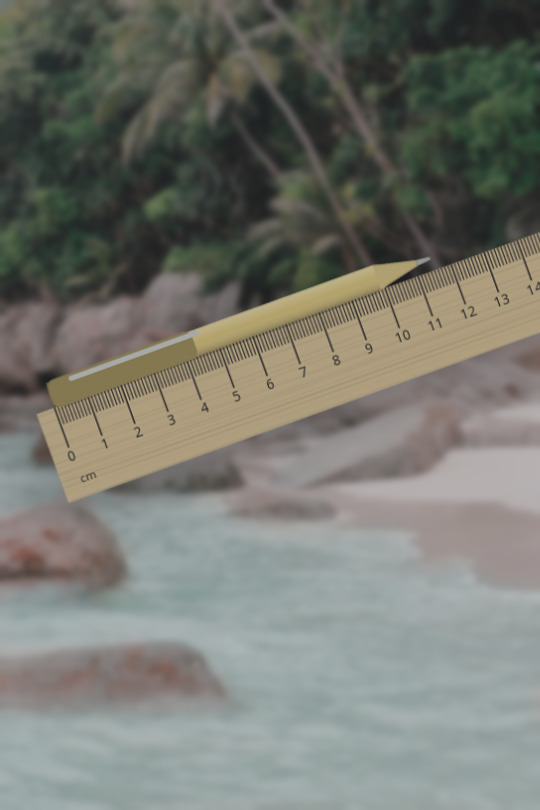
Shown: **11.5** cm
